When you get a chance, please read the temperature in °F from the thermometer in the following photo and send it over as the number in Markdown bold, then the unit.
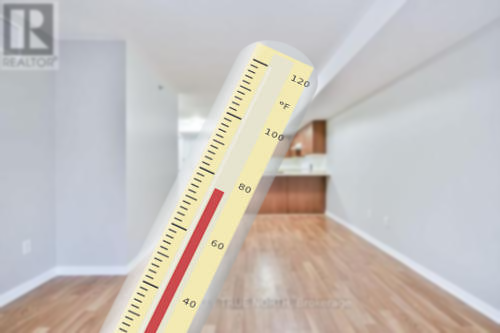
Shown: **76** °F
